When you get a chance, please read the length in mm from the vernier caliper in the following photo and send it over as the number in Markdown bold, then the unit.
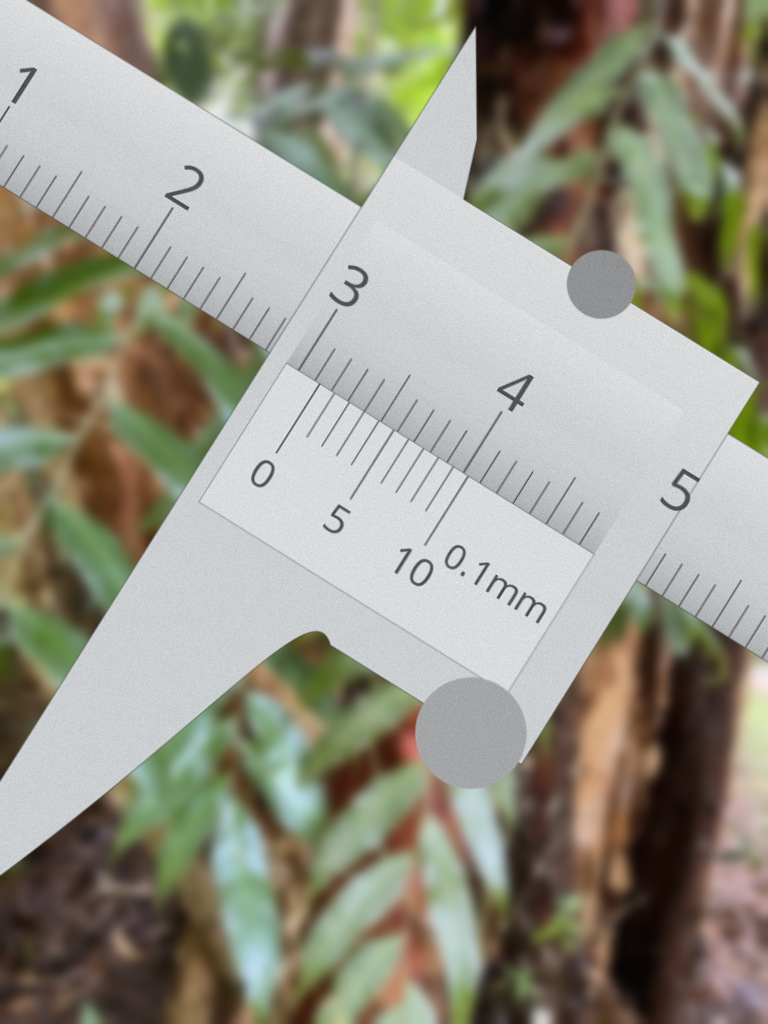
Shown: **31.3** mm
